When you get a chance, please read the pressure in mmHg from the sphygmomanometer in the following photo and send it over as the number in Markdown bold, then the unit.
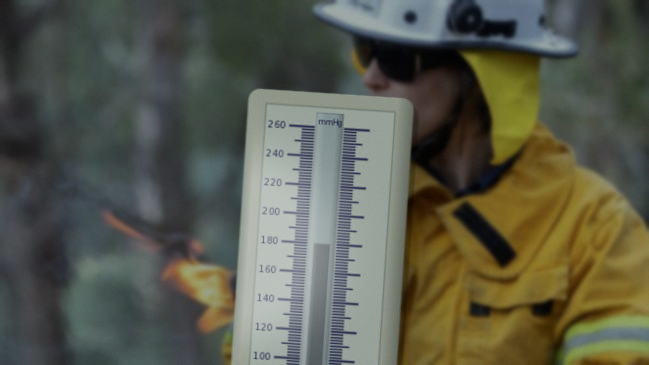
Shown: **180** mmHg
